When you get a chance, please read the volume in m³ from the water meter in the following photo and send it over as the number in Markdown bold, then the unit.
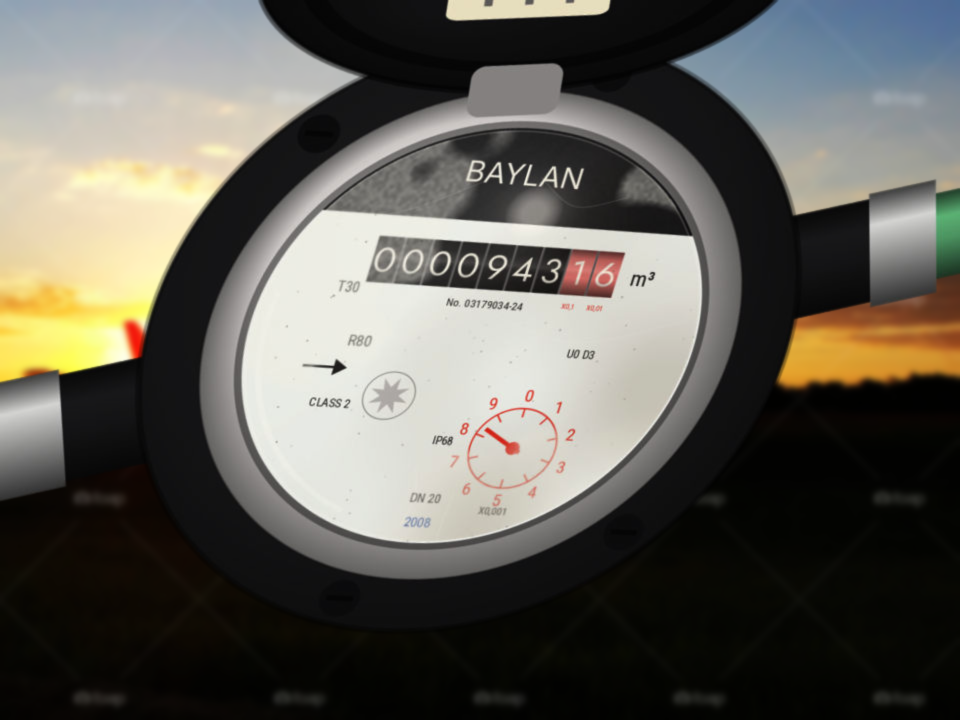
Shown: **943.168** m³
